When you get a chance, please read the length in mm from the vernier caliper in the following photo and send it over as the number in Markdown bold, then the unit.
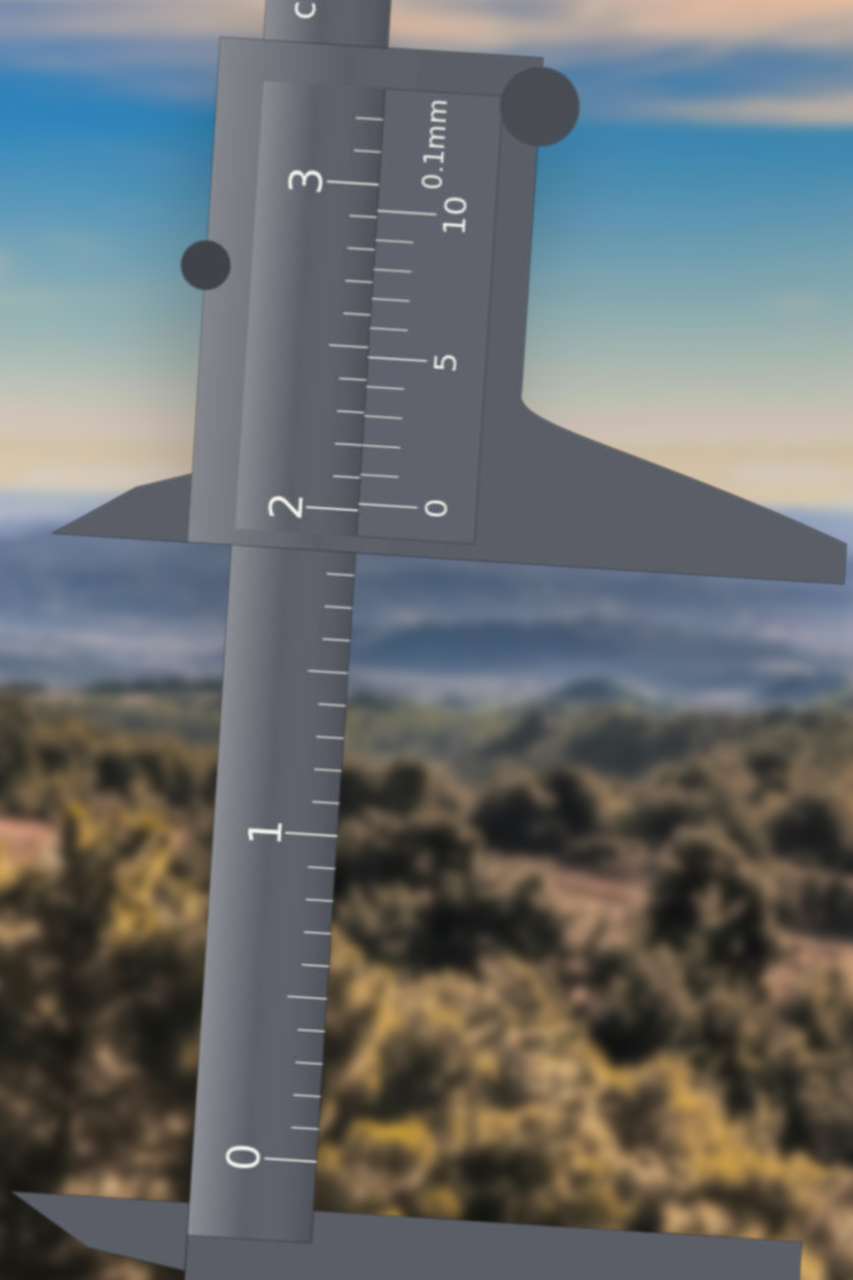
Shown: **20.2** mm
